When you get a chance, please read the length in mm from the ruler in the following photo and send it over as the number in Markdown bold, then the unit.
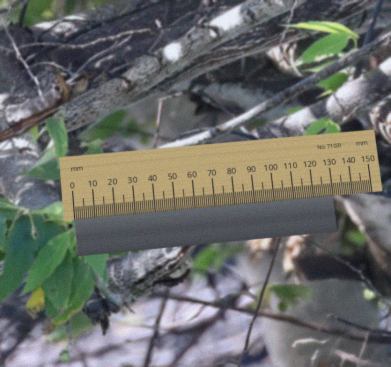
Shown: **130** mm
